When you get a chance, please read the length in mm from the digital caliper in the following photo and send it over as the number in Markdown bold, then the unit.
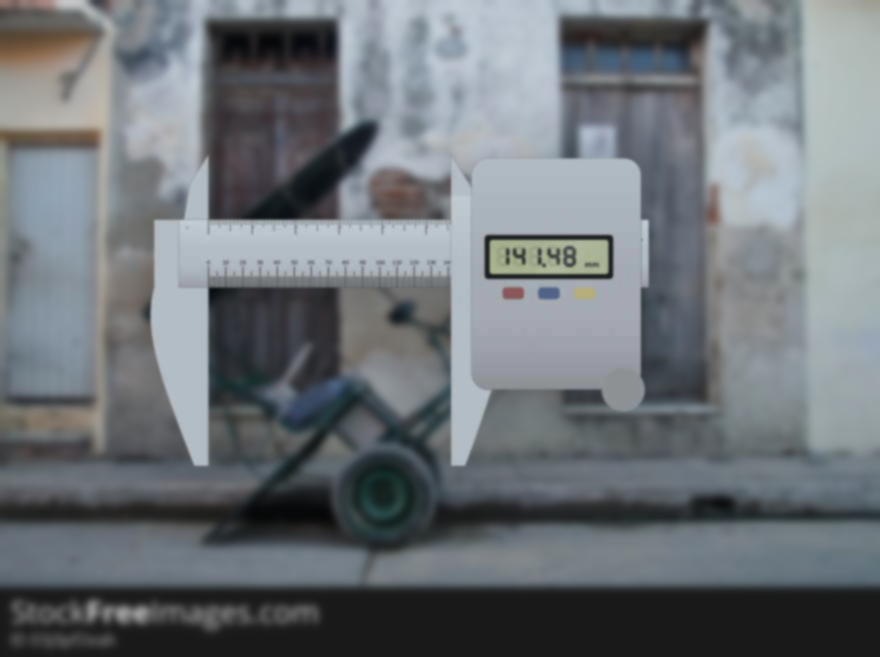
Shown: **141.48** mm
